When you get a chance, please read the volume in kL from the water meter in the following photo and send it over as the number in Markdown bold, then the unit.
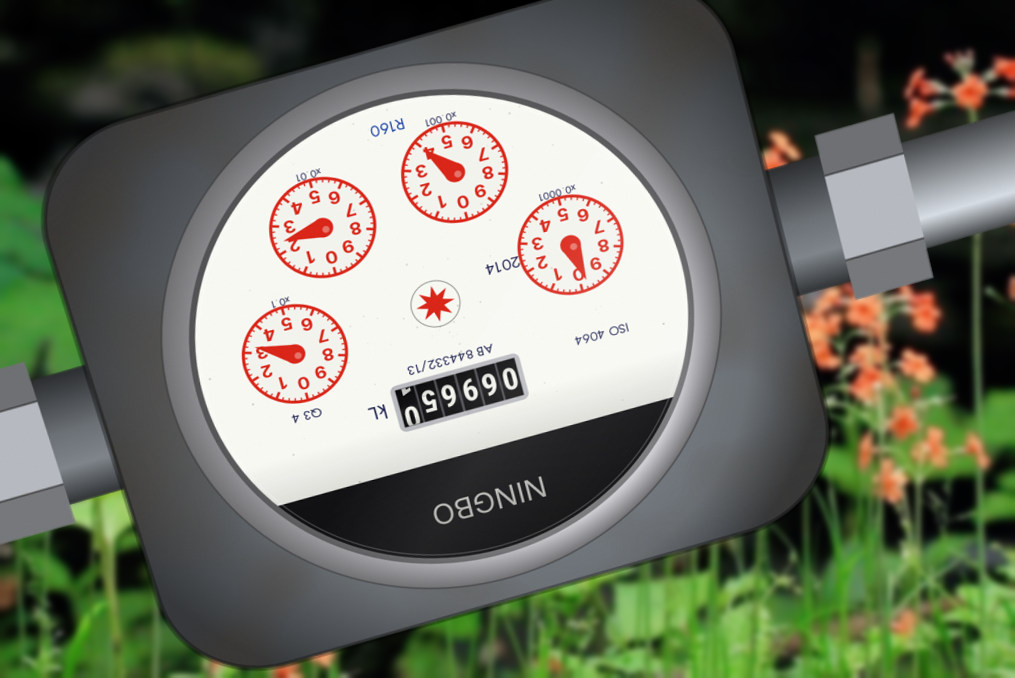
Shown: **69650.3239** kL
